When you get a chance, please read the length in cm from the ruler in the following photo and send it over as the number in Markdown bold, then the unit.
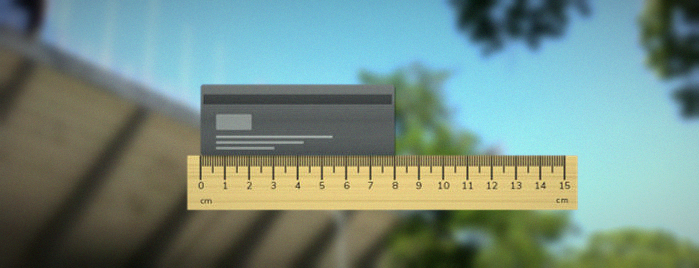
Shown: **8** cm
